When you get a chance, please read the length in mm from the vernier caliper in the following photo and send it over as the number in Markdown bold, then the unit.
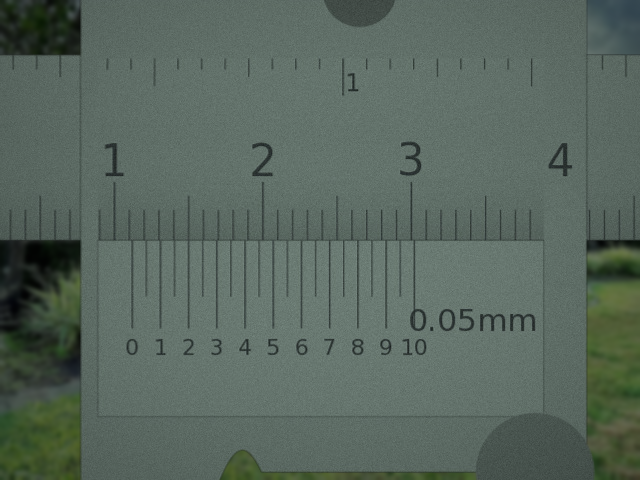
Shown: **11.2** mm
